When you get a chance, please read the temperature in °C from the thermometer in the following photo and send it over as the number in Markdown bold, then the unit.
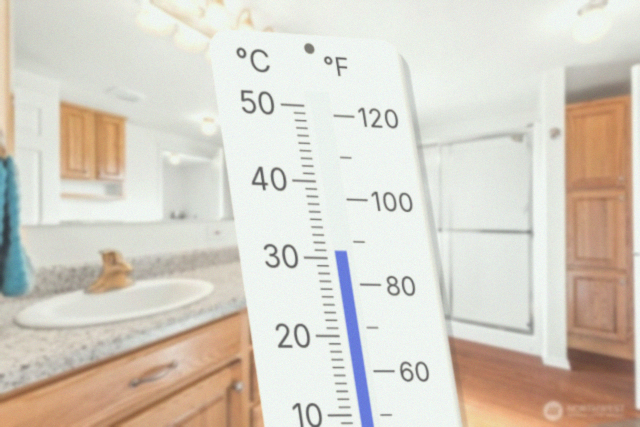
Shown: **31** °C
